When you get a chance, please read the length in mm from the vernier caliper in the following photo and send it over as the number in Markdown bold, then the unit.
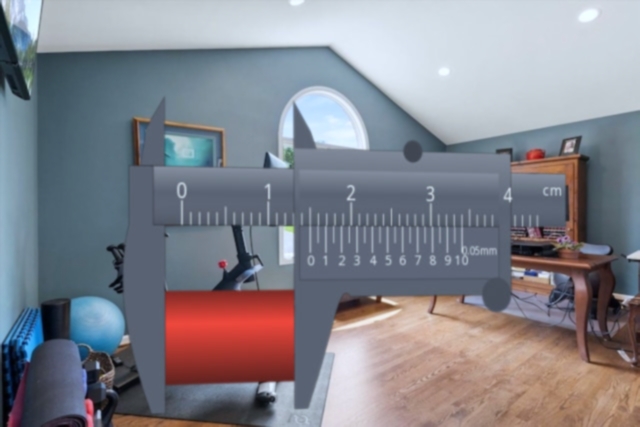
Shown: **15.0** mm
